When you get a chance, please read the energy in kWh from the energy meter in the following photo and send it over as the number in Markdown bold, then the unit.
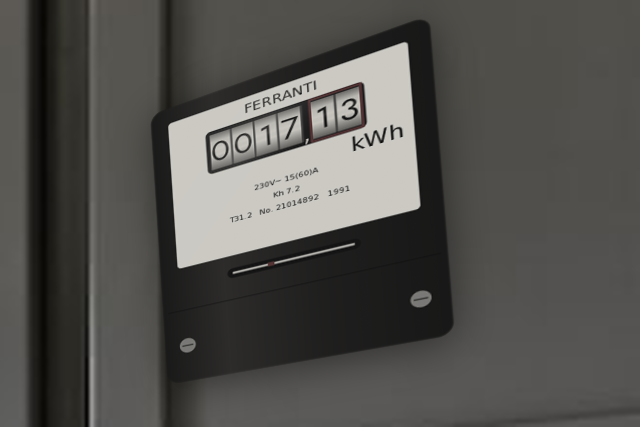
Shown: **17.13** kWh
